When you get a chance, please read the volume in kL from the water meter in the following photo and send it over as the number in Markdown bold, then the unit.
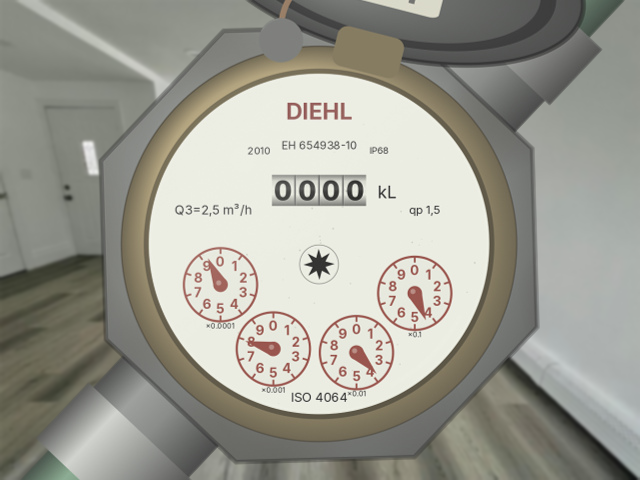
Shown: **0.4379** kL
